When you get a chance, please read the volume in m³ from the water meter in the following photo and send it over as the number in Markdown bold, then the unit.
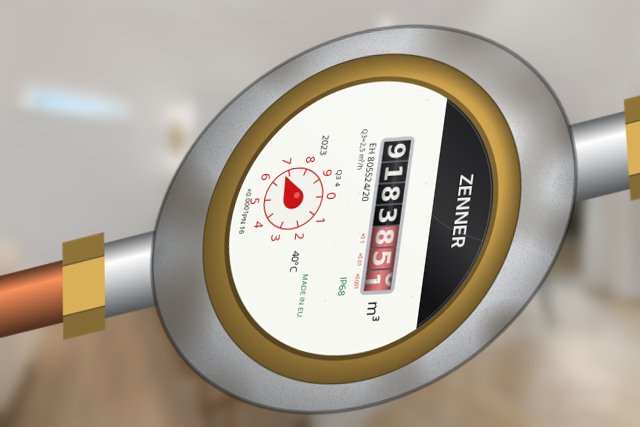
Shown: **9183.8506** m³
